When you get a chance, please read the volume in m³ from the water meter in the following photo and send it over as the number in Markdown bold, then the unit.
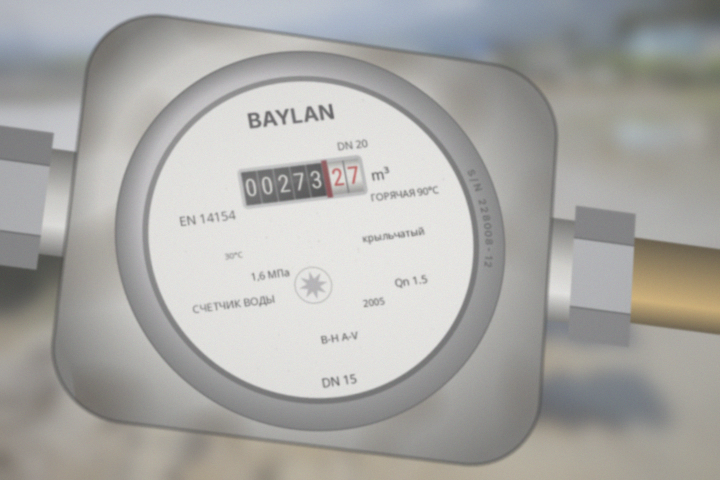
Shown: **273.27** m³
